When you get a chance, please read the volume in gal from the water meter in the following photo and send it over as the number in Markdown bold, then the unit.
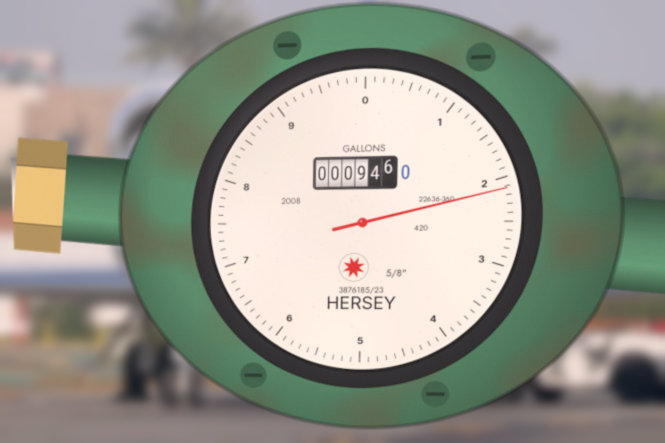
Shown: **9462.1** gal
